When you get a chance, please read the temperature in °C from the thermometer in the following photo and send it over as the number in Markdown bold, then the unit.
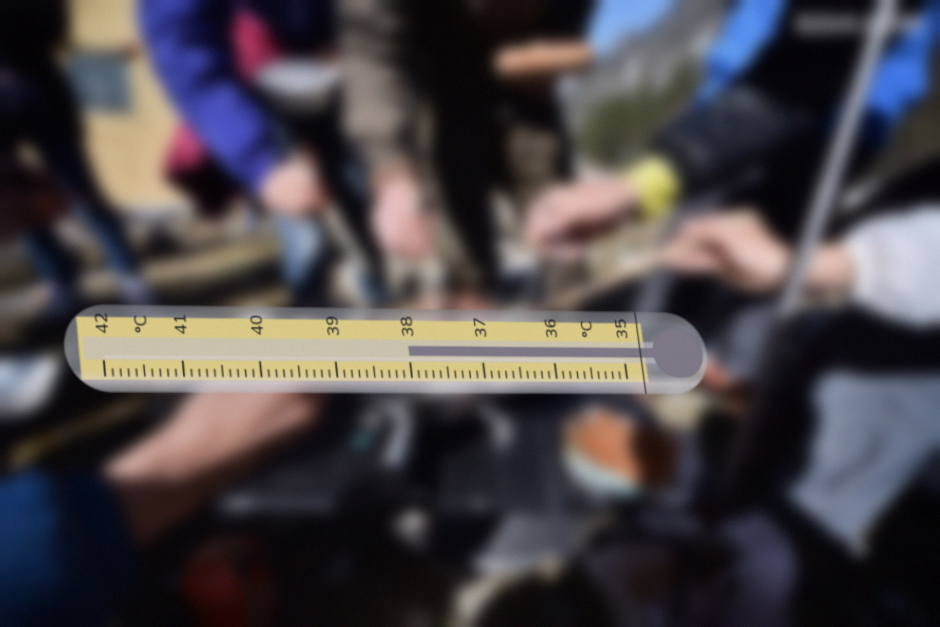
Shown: **38** °C
